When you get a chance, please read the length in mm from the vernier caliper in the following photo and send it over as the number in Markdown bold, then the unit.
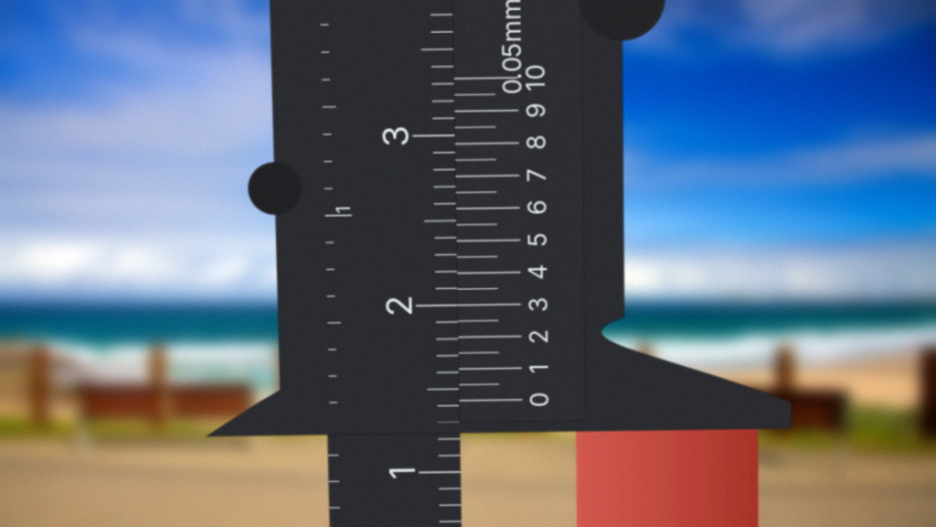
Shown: **14.3** mm
